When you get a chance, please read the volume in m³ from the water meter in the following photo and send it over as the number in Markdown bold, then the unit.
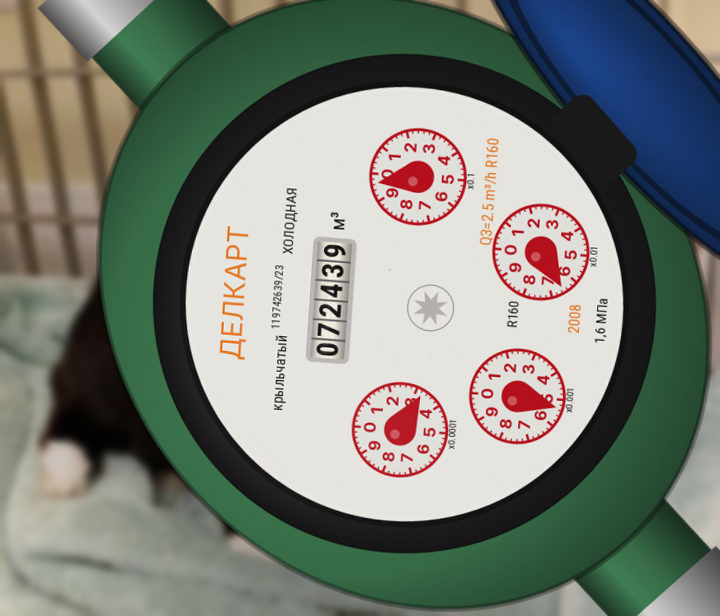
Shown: **72438.9653** m³
